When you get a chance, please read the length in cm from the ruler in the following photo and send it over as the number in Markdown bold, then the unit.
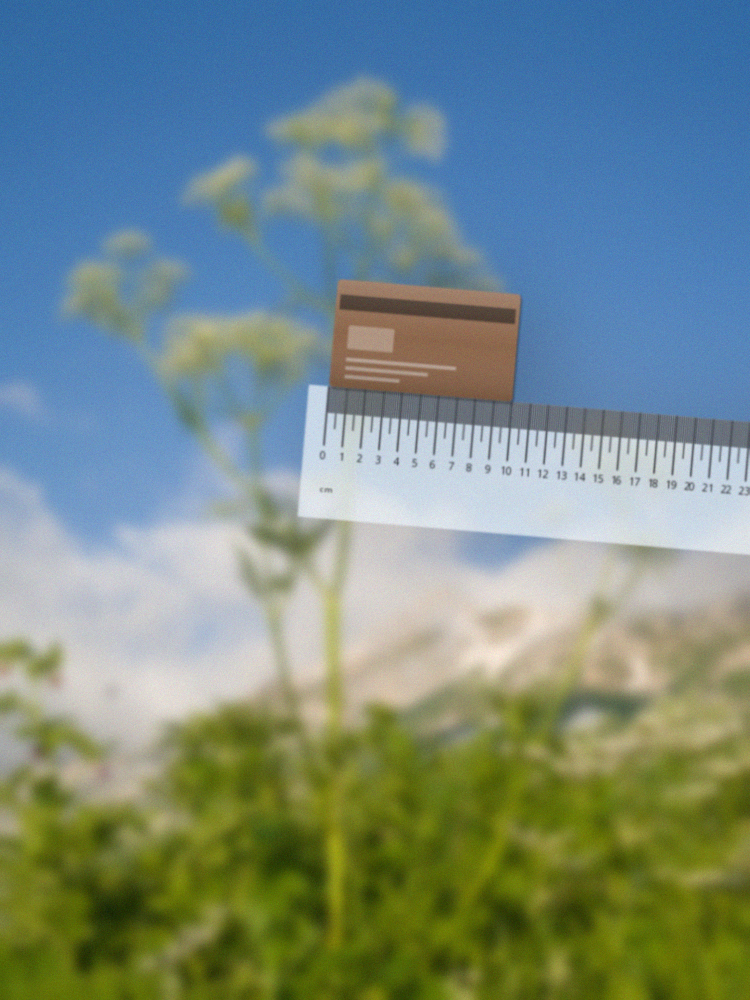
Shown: **10** cm
